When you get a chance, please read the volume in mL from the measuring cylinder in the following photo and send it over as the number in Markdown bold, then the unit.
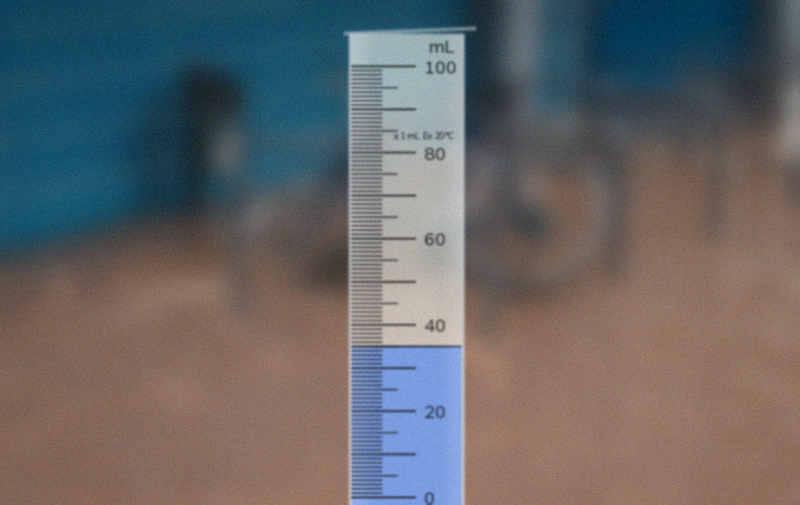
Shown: **35** mL
